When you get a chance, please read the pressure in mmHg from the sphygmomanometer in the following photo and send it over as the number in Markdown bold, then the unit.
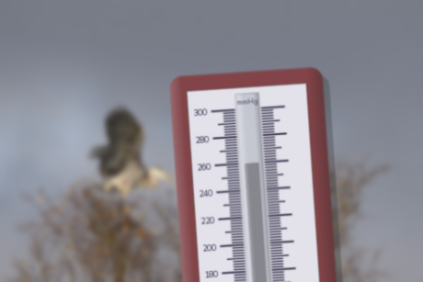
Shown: **260** mmHg
